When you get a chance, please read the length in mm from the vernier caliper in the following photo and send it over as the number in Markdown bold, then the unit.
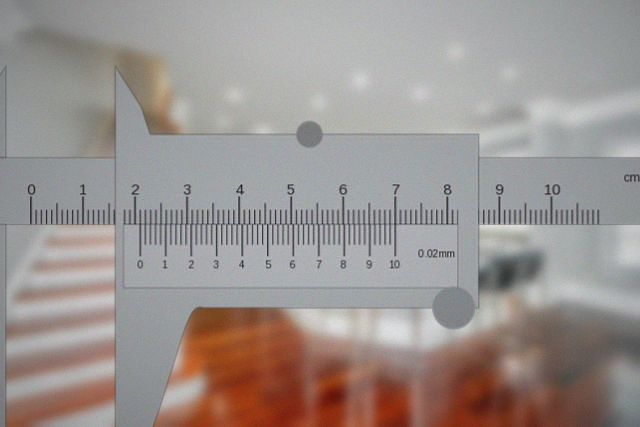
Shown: **21.0** mm
